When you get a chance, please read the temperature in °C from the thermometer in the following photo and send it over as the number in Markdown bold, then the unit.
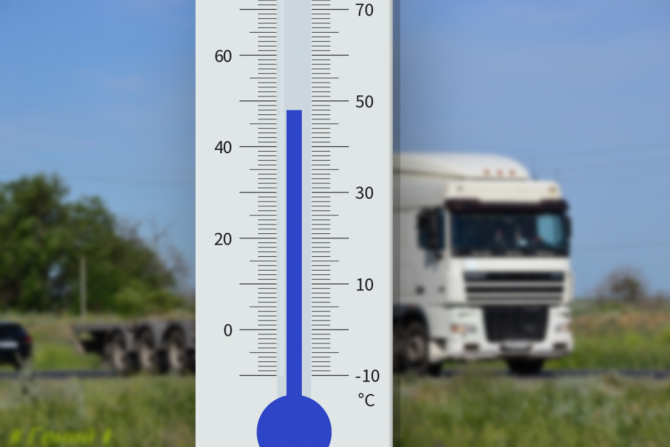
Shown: **48** °C
